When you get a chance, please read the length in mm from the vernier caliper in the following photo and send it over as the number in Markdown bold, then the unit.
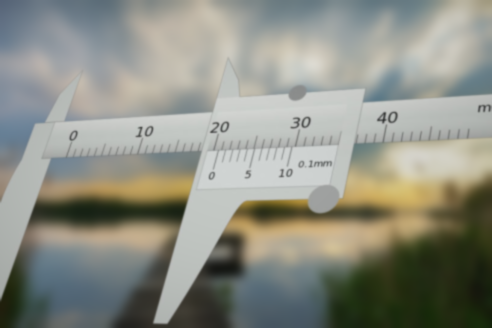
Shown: **20.6** mm
